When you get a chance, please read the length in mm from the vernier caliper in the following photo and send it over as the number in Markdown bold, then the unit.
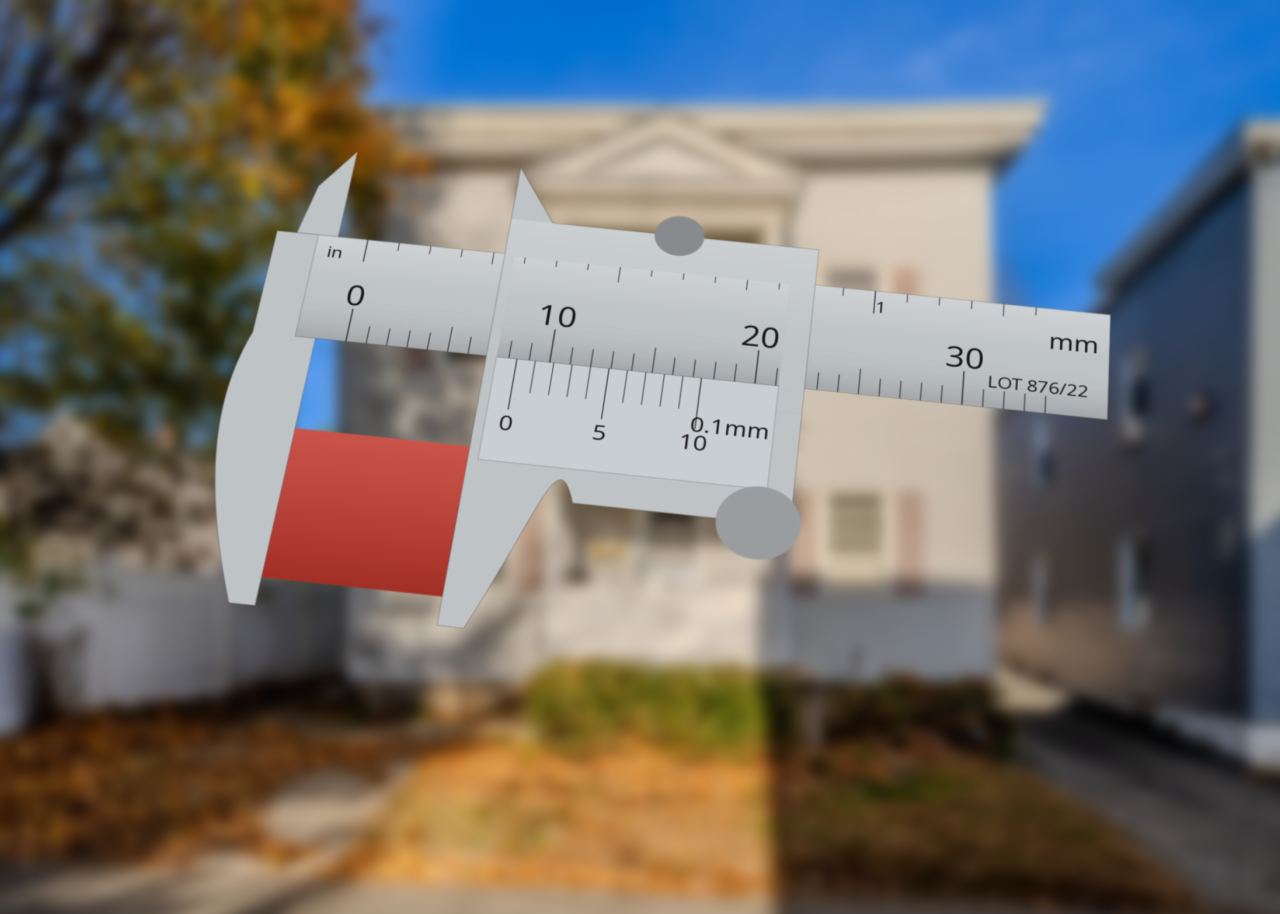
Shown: **8.4** mm
